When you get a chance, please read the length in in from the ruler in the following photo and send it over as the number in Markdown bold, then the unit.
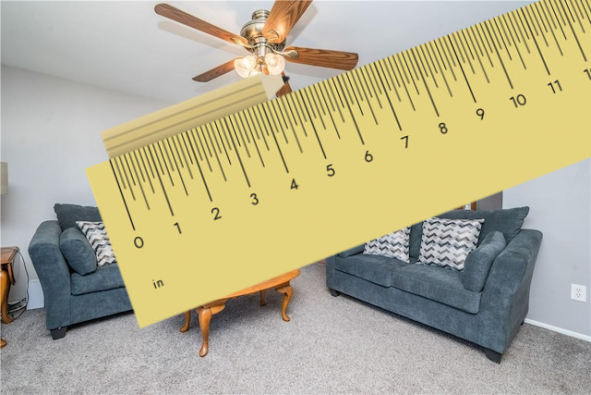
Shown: **4.875** in
